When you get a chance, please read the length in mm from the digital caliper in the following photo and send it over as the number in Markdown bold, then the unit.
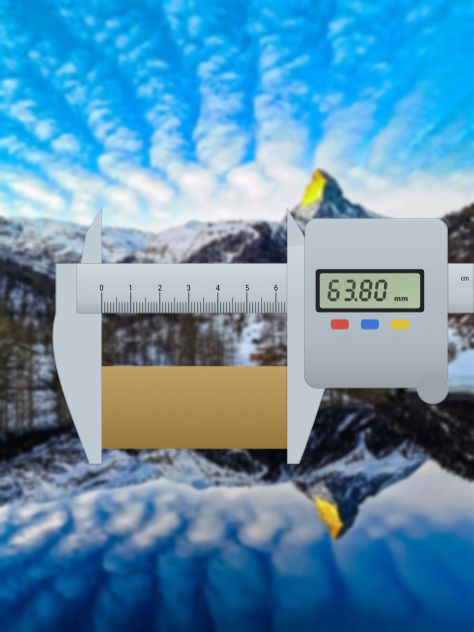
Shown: **63.80** mm
